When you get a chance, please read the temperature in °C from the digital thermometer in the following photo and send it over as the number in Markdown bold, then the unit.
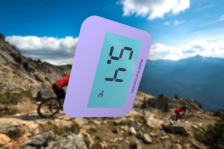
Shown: **5.4** °C
